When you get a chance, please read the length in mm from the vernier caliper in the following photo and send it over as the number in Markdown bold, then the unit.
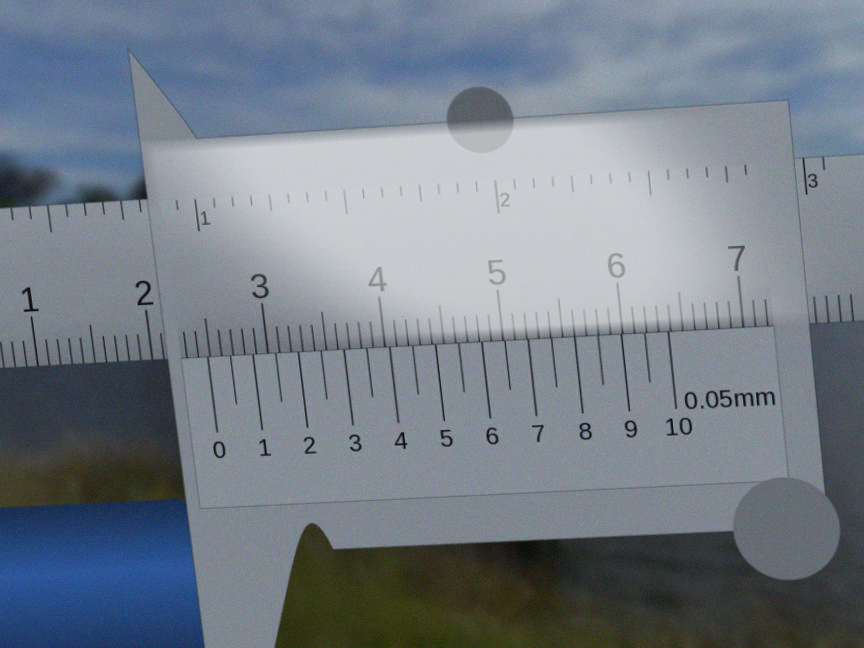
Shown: **24.8** mm
